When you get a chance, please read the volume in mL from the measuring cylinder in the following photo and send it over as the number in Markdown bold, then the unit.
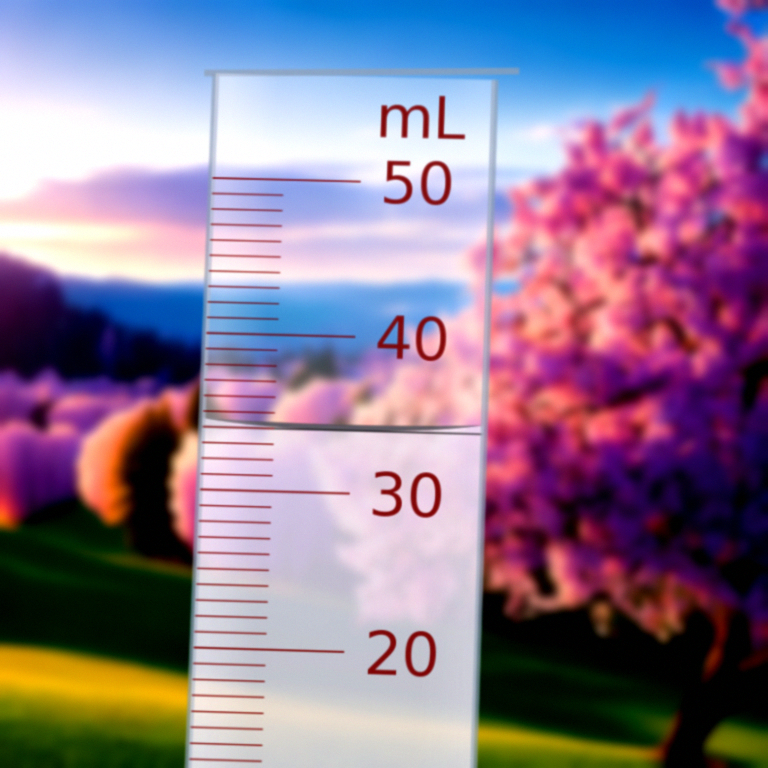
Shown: **34** mL
